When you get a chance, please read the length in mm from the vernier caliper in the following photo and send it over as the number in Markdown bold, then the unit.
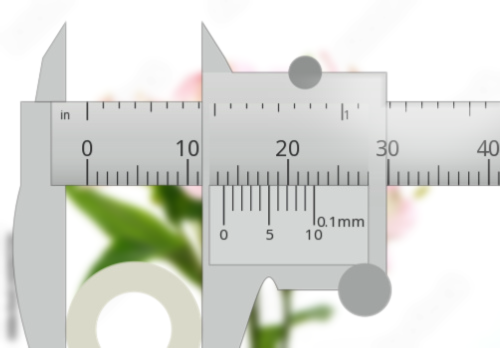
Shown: **13.6** mm
